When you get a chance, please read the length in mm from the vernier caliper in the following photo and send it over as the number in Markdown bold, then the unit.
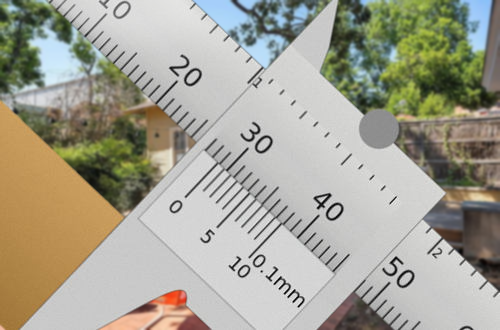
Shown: **28.8** mm
